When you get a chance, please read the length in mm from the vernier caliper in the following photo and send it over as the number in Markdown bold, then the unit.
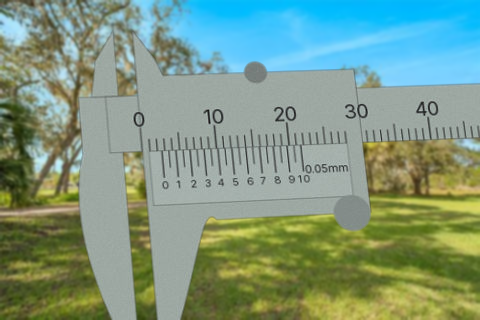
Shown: **2.6** mm
